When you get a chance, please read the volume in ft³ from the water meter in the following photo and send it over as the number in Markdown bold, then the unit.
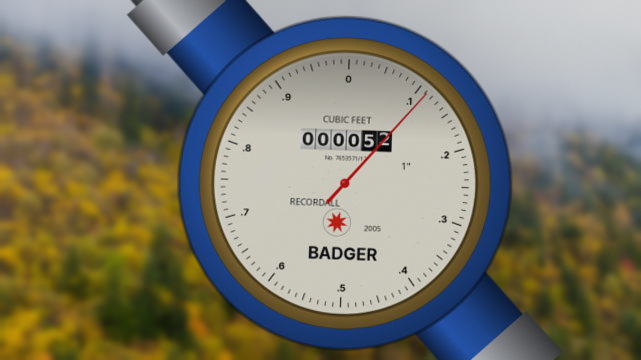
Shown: **52.11** ft³
